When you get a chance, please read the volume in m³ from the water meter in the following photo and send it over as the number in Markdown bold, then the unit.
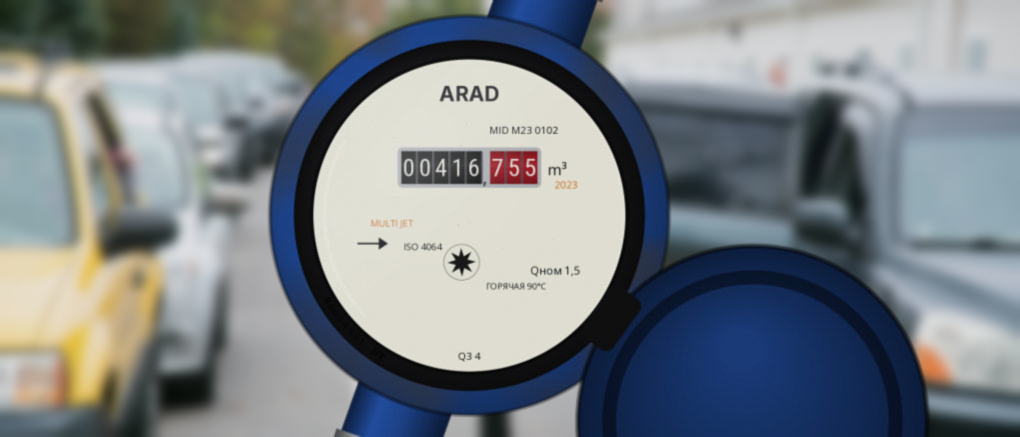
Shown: **416.755** m³
